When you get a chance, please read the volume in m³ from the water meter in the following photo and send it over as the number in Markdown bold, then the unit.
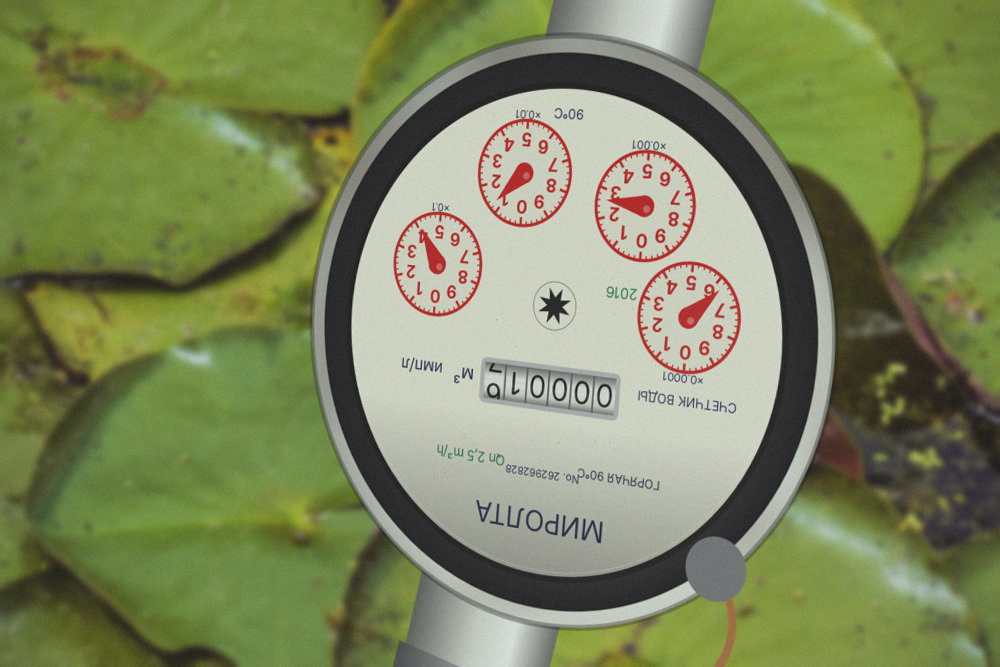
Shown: **16.4126** m³
